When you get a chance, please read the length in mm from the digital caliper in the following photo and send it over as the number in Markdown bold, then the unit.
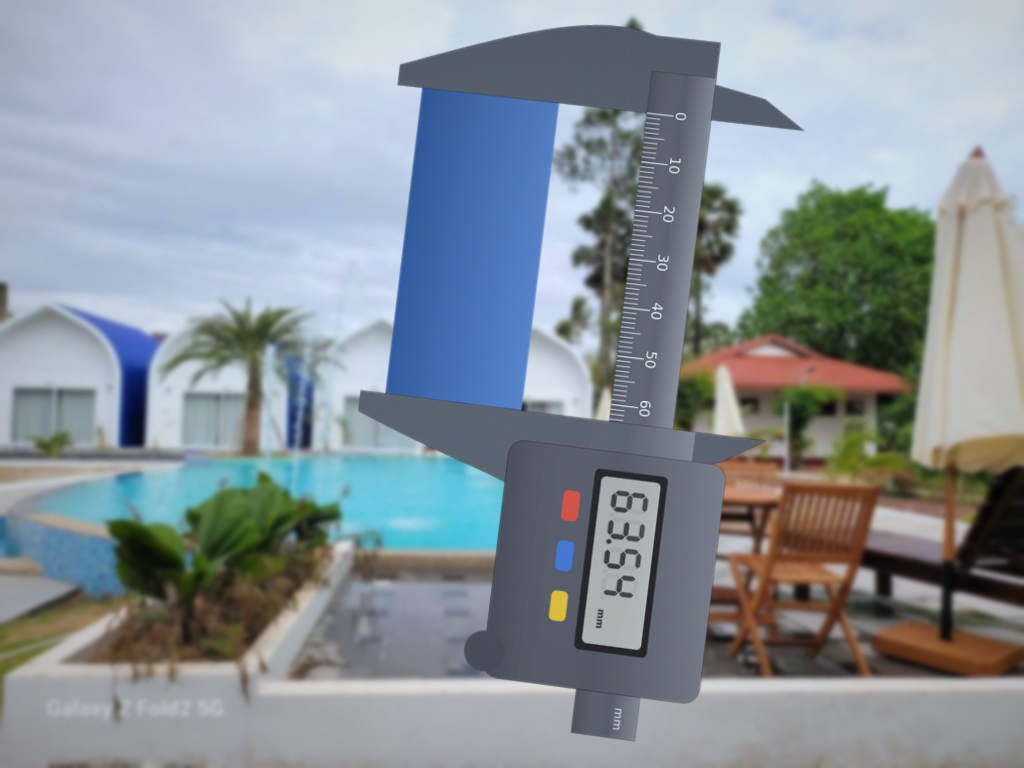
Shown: **63.54** mm
